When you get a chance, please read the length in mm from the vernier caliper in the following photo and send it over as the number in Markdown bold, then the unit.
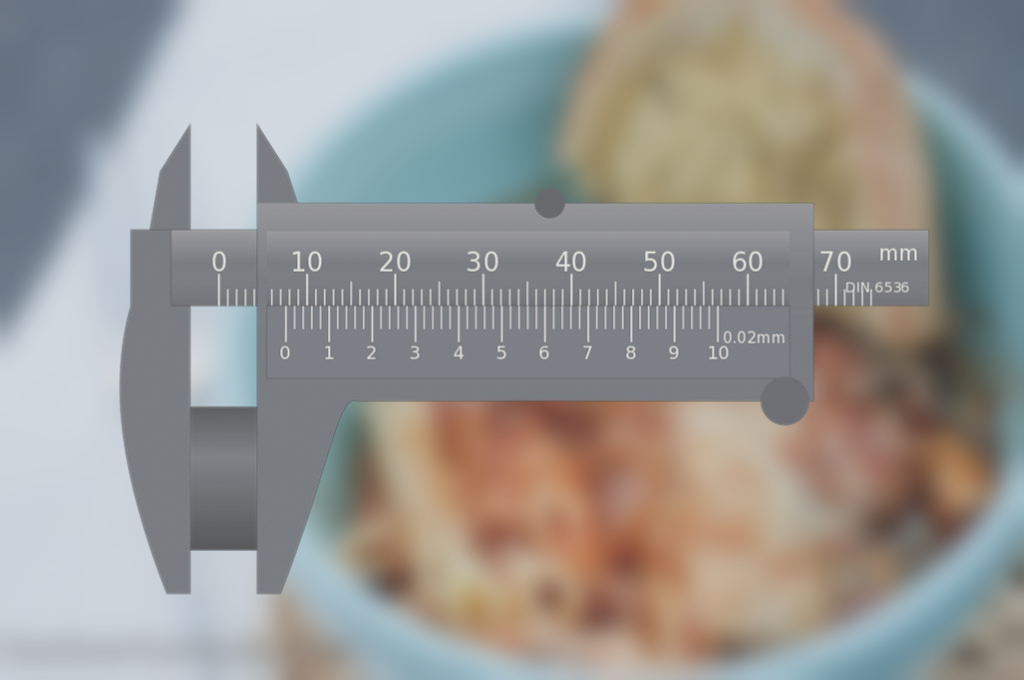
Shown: **7.6** mm
